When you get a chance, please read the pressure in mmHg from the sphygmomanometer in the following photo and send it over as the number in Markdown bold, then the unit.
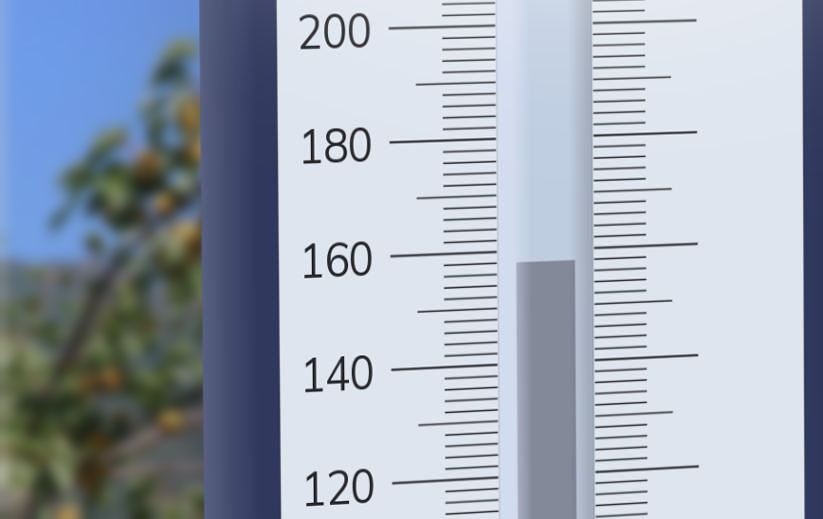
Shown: **158** mmHg
